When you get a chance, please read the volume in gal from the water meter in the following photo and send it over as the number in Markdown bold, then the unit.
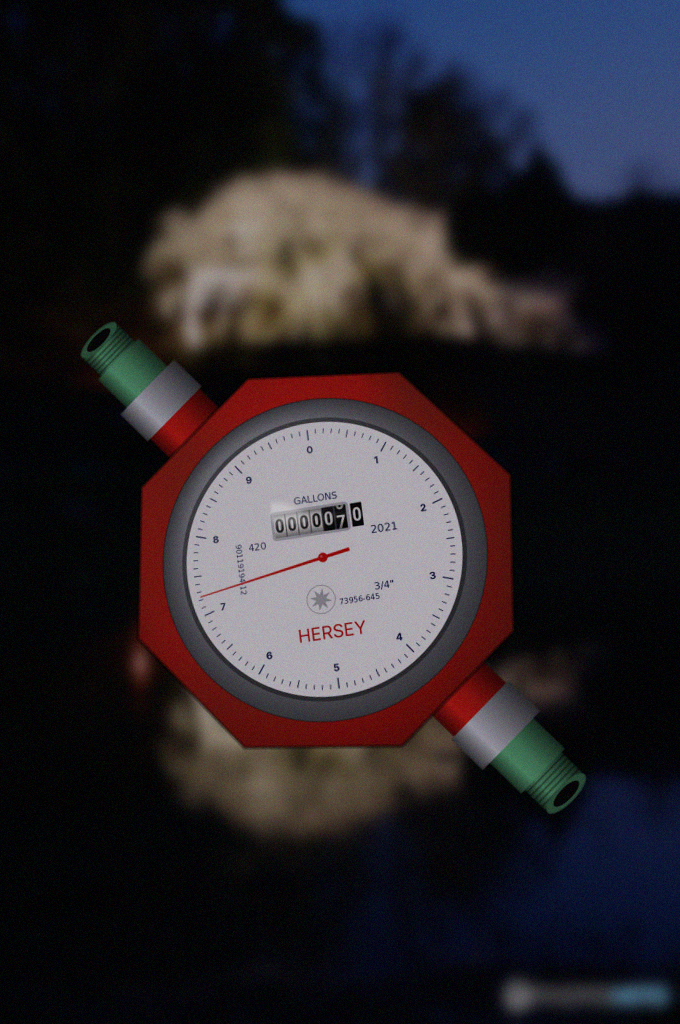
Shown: **67.2** gal
